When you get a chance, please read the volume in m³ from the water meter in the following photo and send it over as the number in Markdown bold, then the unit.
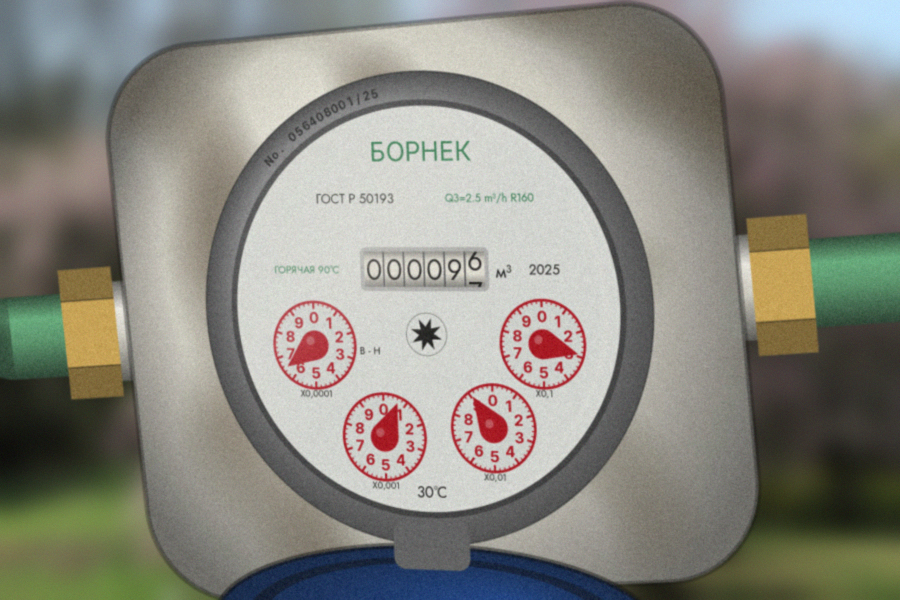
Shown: **96.2906** m³
